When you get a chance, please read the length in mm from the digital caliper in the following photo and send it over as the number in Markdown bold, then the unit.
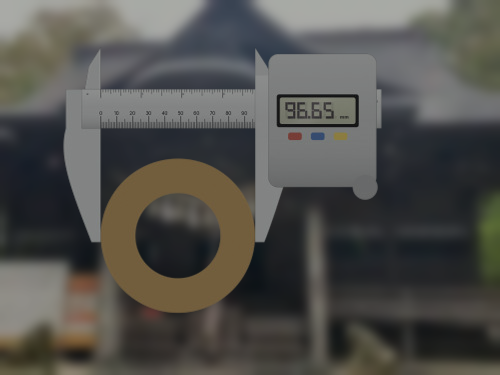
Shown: **96.65** mm
